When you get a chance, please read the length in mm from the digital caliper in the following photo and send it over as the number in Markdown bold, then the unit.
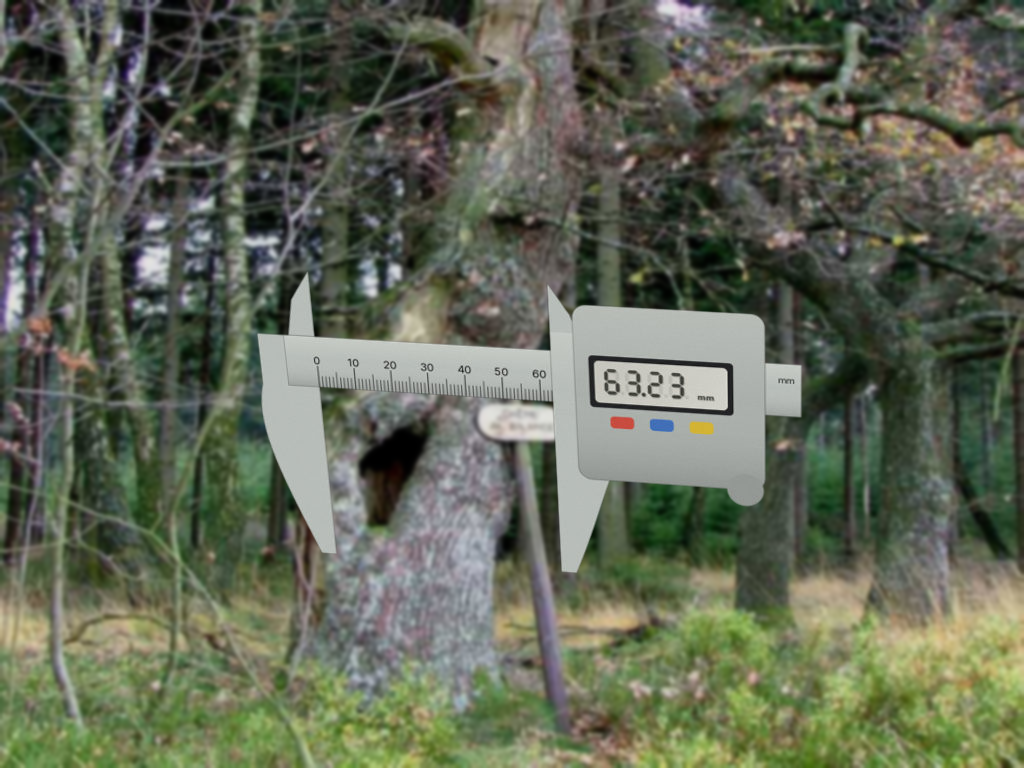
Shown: **63.23** mm
